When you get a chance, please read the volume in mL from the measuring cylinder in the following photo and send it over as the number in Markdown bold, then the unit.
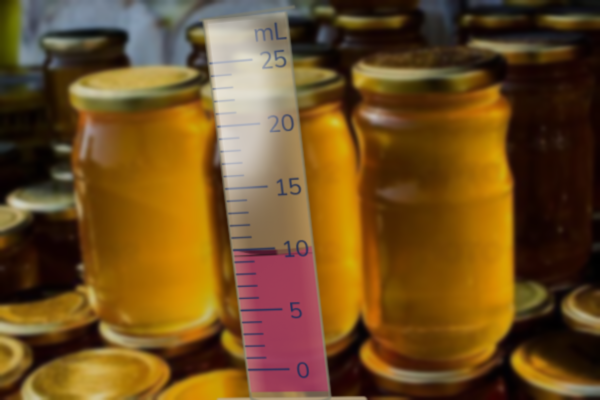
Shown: **9.5** mL
